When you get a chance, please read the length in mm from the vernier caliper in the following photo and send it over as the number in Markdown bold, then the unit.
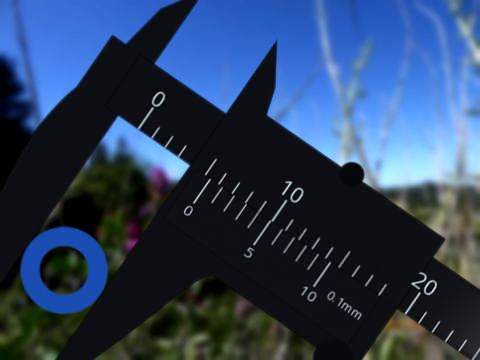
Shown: **5.4** mm
